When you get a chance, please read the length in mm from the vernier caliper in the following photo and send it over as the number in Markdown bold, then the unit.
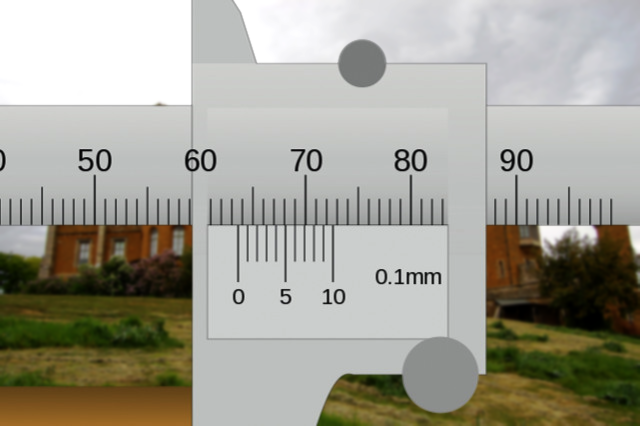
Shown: **63.6** mm
